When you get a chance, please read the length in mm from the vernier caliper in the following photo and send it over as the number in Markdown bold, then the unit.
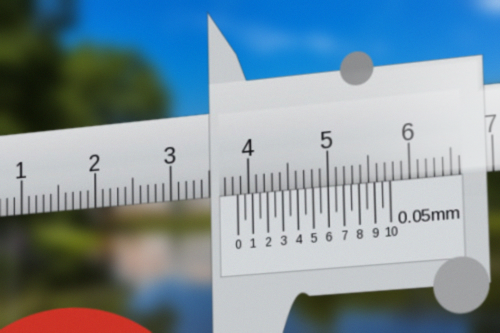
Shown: **38.6** mm
